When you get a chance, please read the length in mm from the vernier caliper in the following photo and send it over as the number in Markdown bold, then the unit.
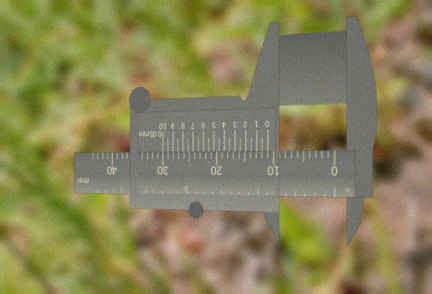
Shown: **11.0** mm
